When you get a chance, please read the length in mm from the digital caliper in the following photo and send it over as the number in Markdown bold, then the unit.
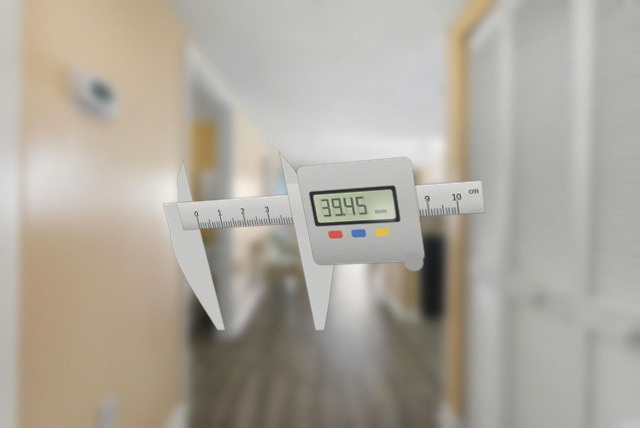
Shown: **39.45** mm
